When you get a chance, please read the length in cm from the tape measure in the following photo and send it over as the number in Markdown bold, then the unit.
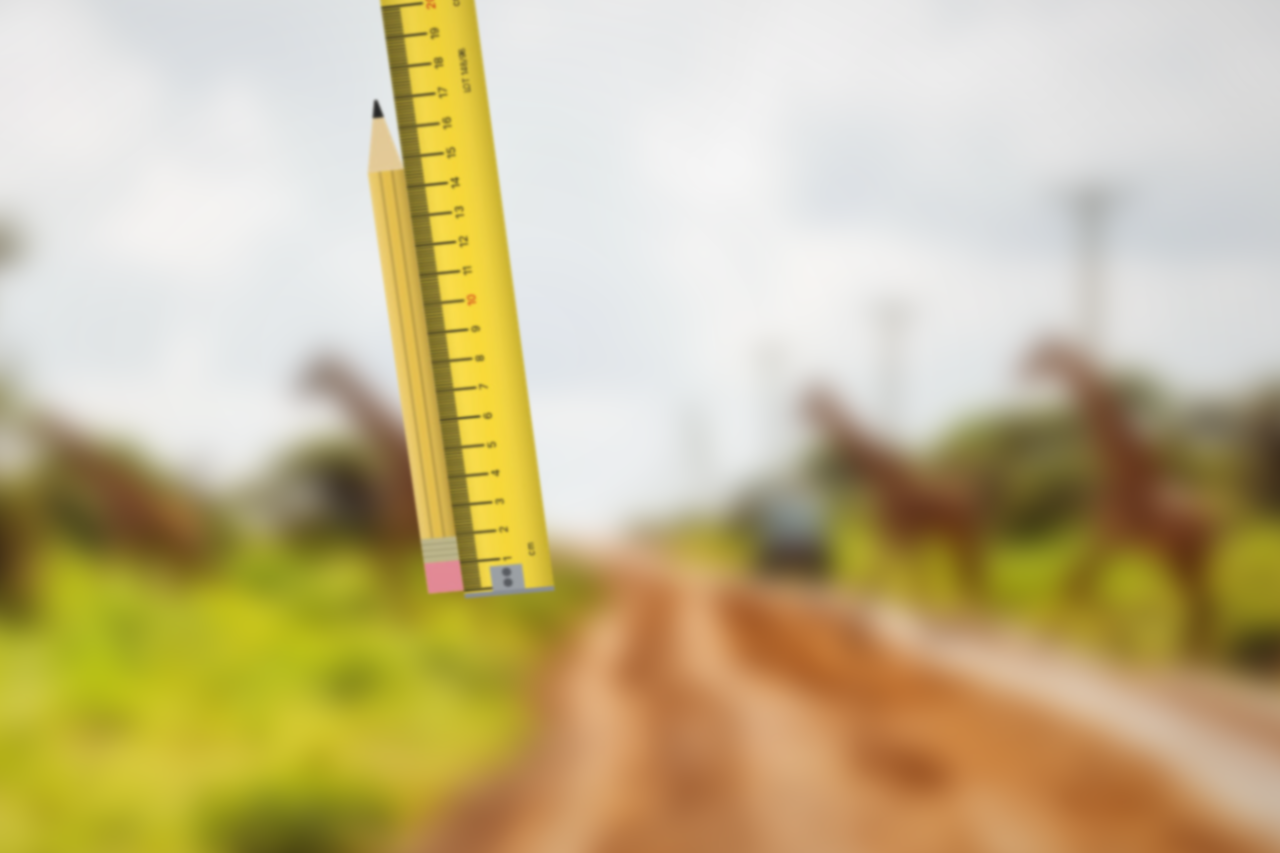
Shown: **17** cm
